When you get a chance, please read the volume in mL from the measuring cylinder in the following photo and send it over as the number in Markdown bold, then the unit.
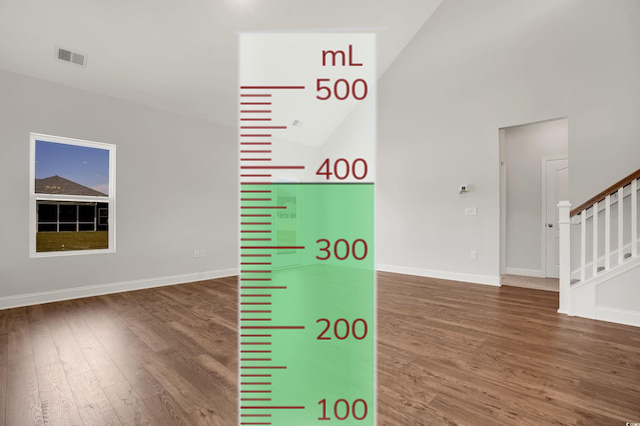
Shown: **380** mL
